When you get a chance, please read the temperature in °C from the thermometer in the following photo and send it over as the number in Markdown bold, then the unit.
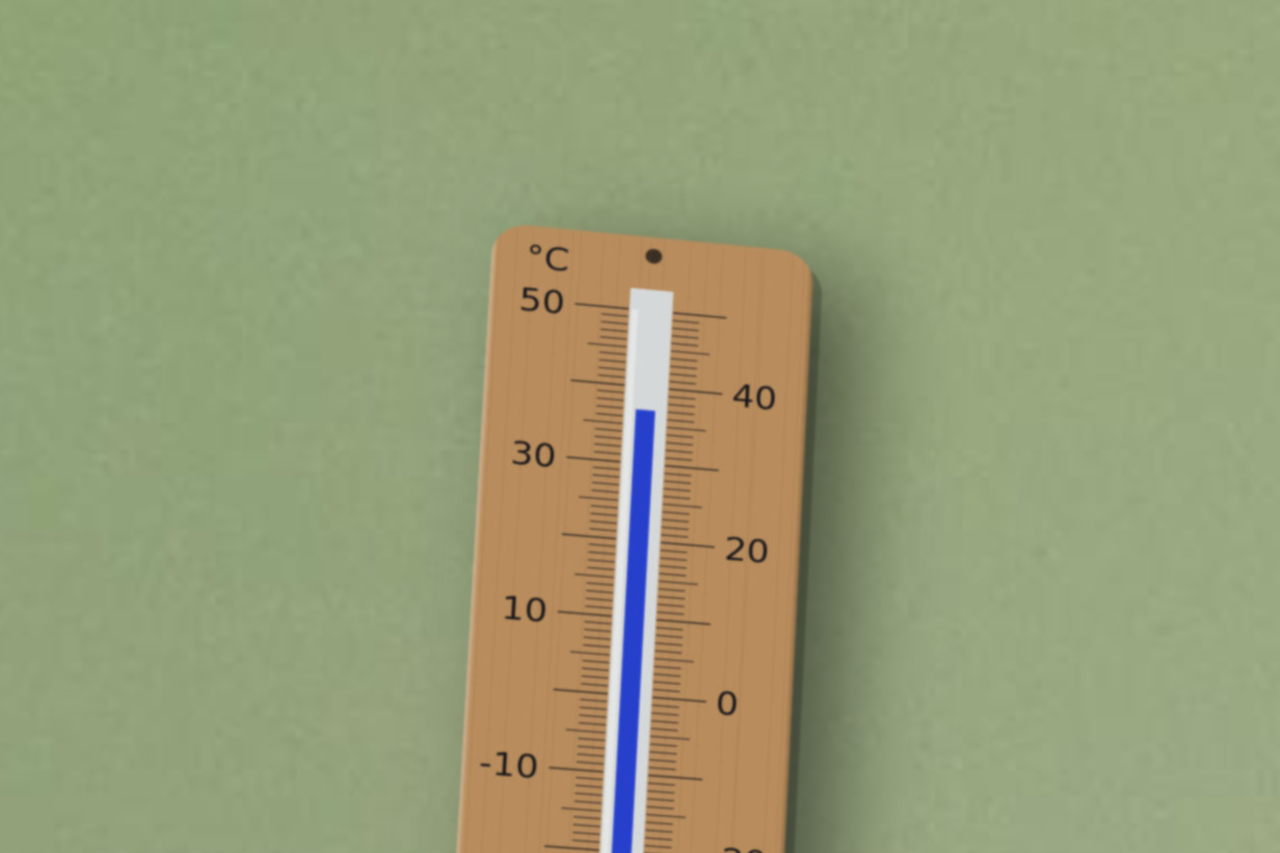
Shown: **37** °C
